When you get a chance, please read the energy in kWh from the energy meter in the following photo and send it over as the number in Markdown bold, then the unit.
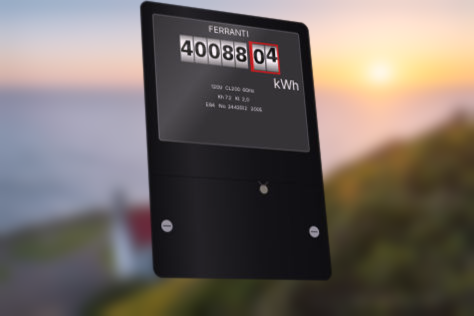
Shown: **40088.04** kWh
